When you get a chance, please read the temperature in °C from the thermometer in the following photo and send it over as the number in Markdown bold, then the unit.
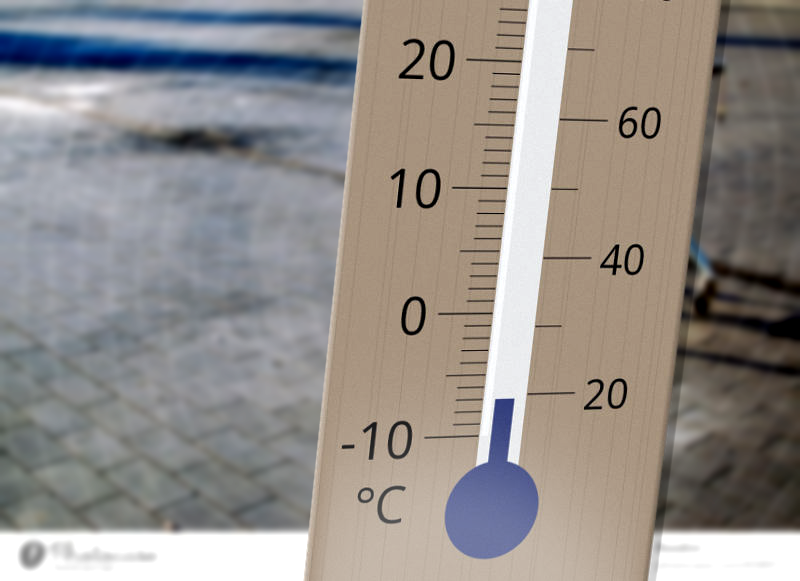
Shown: **-7** °C
